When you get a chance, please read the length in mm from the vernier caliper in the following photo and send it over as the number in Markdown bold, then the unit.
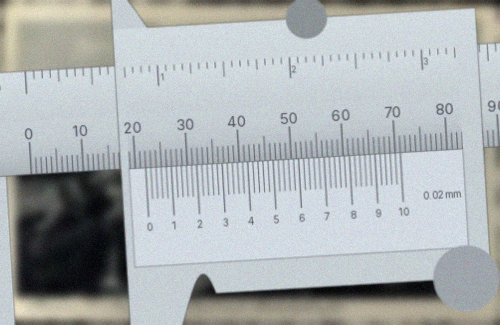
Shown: **22.0** mm
